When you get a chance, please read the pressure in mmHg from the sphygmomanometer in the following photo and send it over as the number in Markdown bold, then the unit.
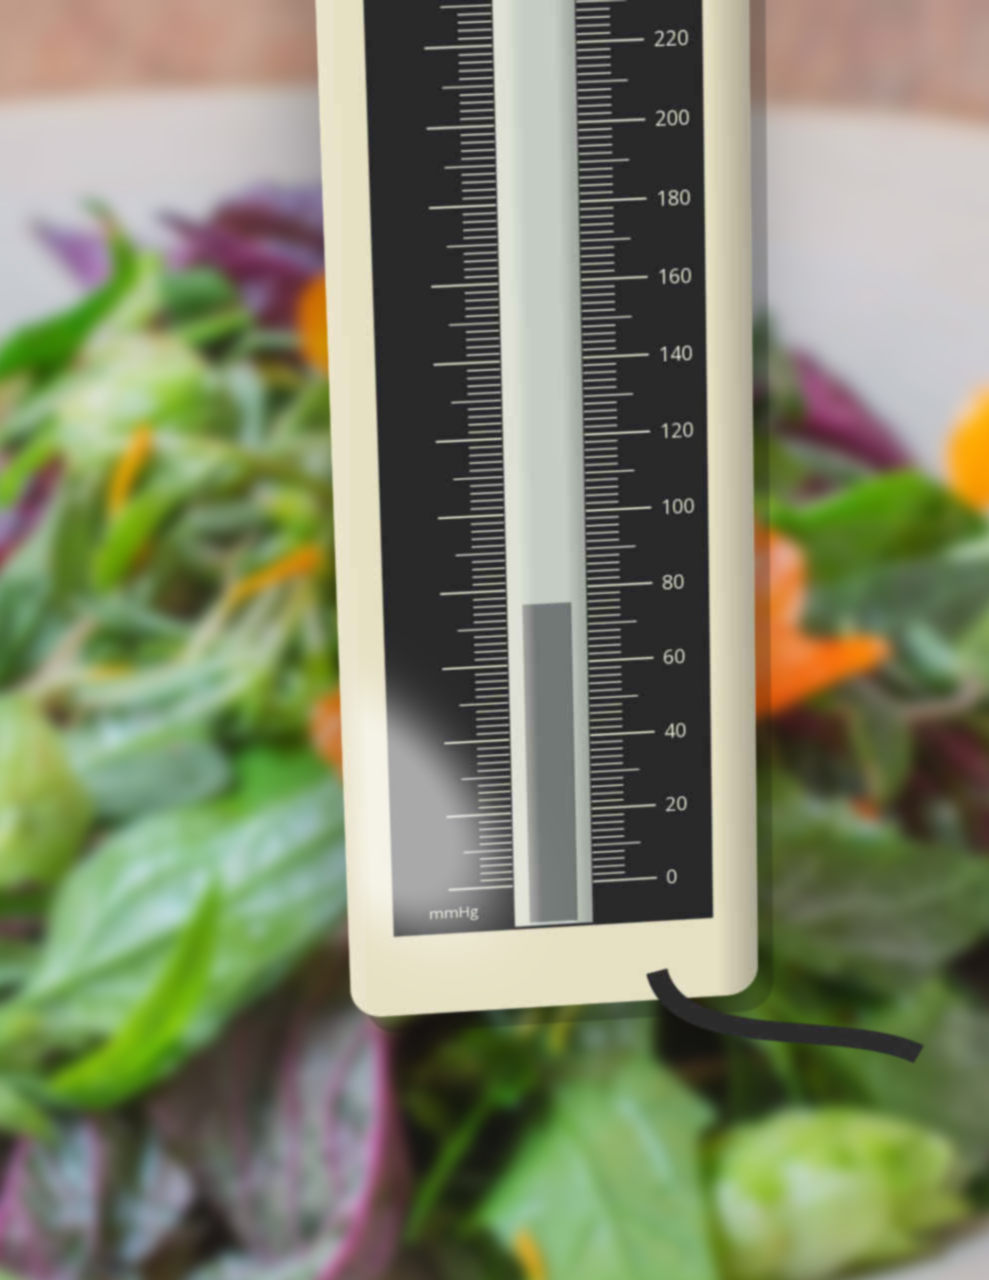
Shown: **76** mmHg
